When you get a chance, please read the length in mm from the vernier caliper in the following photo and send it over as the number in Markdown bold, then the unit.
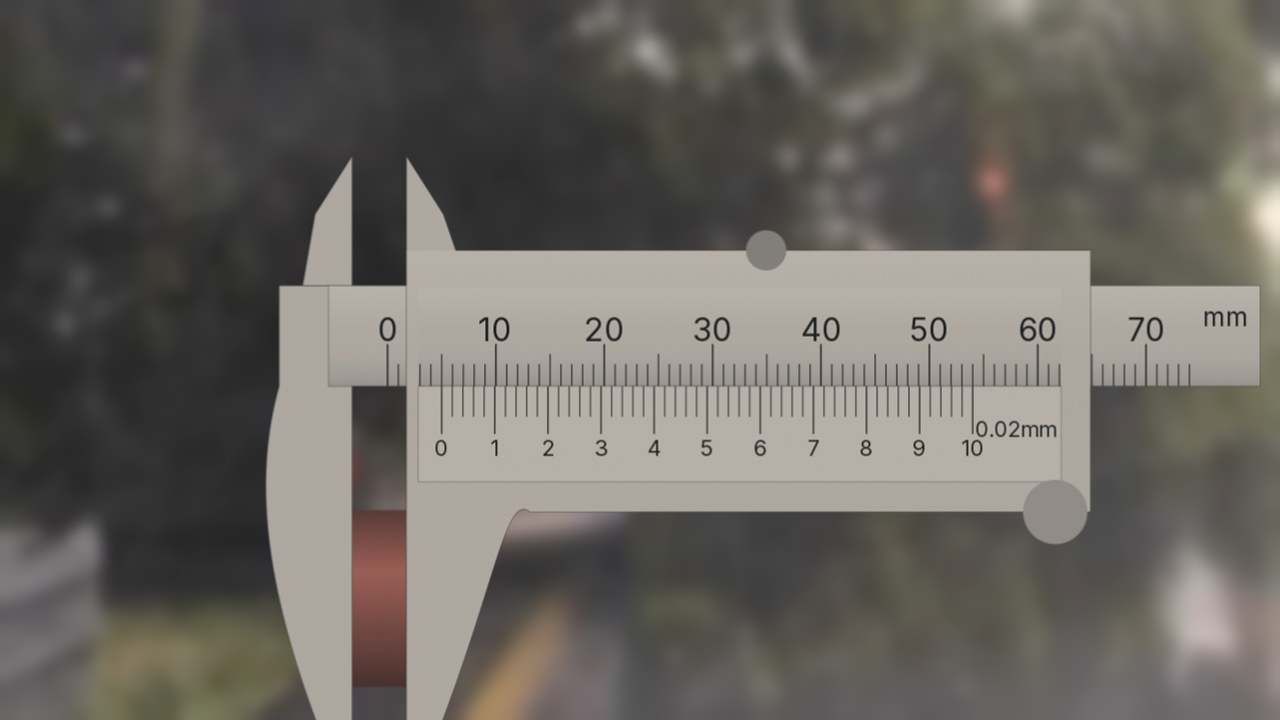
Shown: **5.0** mm
